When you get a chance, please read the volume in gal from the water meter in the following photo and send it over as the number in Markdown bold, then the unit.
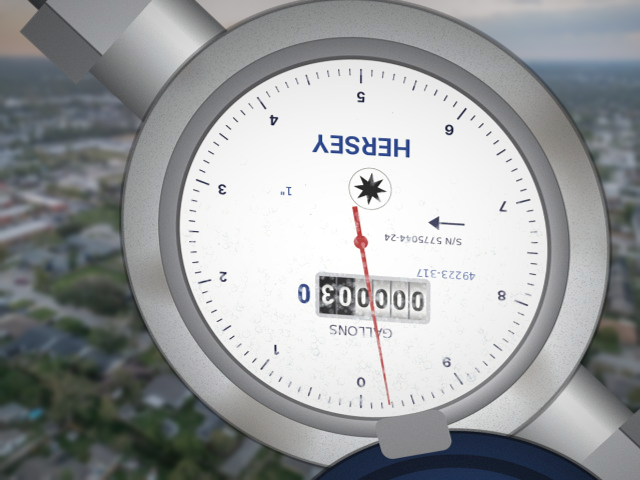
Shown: **29.7** gal
